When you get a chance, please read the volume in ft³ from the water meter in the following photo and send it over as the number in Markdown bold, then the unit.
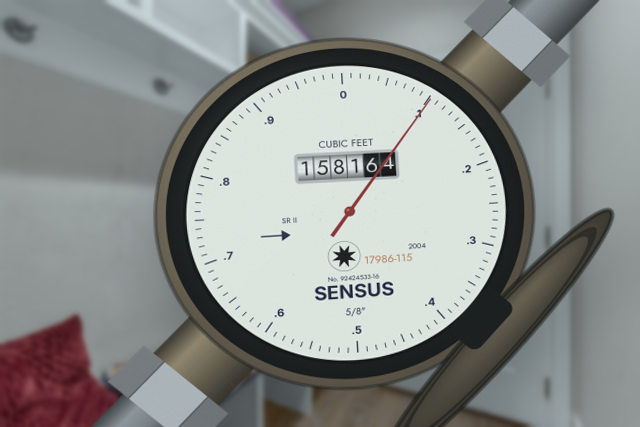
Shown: **158164.10** ft³
